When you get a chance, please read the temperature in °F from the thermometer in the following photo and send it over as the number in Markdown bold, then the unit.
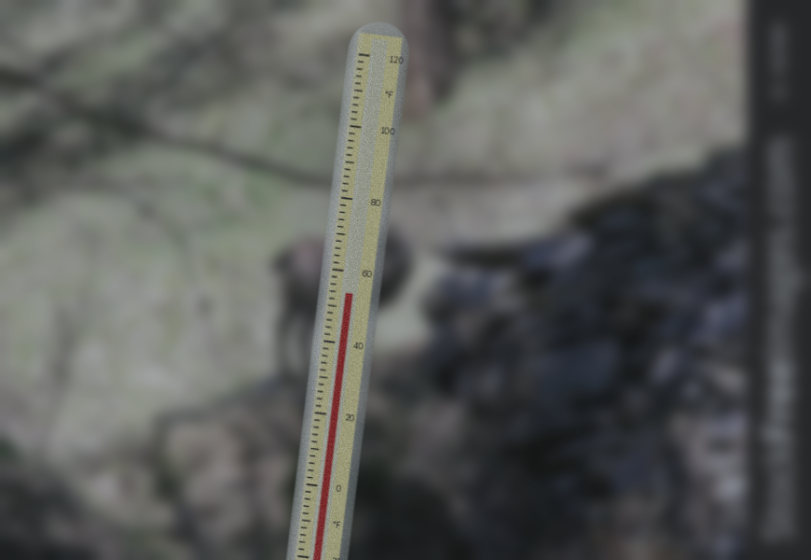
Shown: **54** °F
